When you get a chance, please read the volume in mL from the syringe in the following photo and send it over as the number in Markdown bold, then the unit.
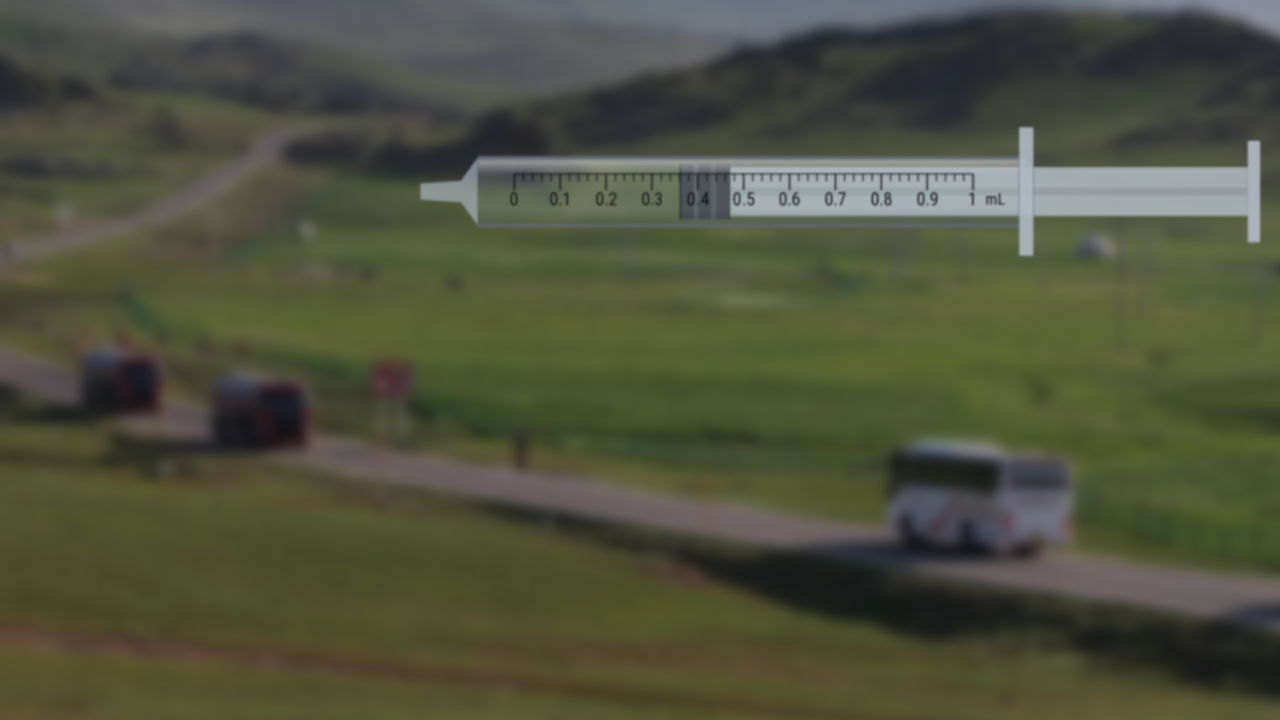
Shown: **0.36** mL
